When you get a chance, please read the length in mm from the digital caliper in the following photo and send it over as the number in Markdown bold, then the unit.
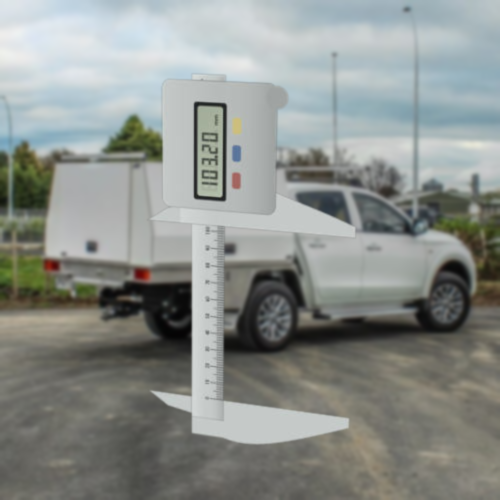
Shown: **103.20** mm
